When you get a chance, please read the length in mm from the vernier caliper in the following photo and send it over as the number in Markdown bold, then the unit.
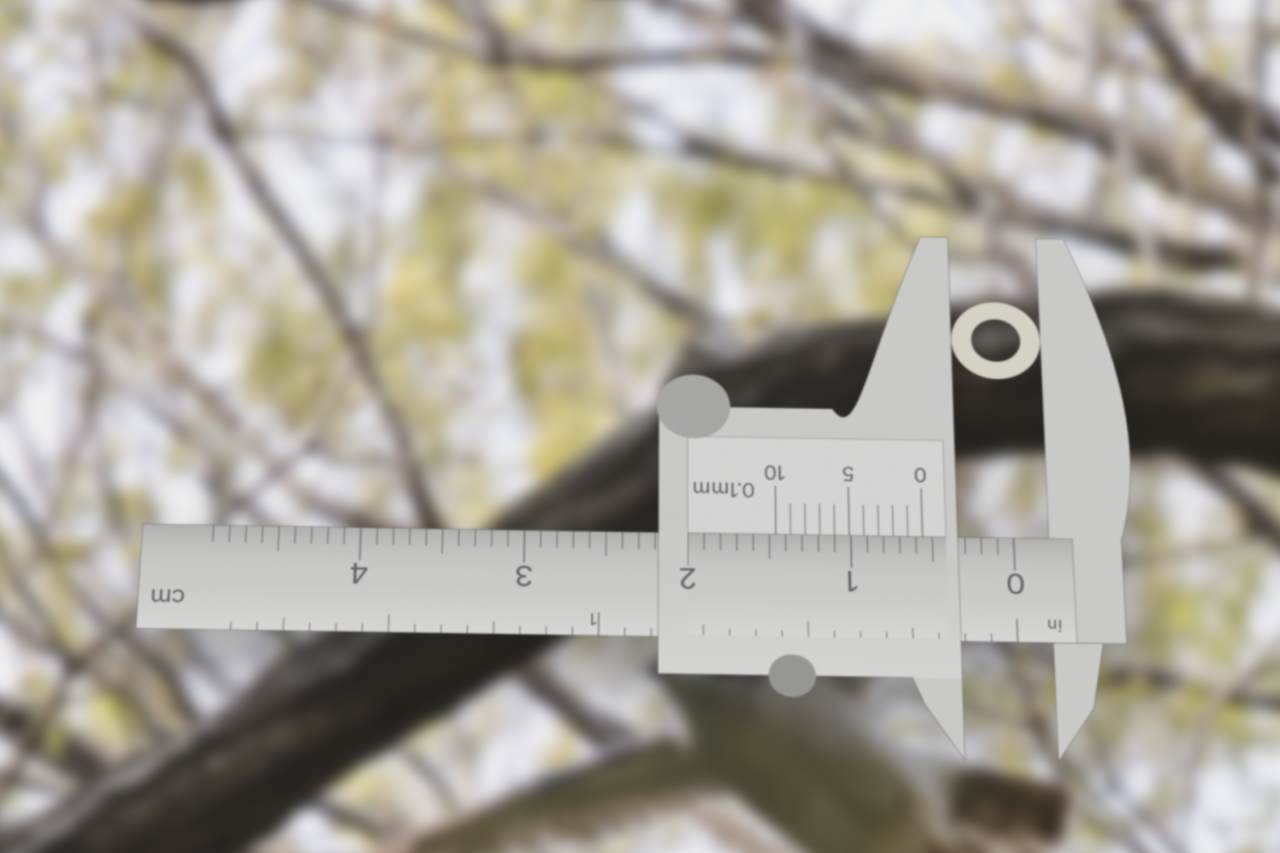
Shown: **5.6** mm
